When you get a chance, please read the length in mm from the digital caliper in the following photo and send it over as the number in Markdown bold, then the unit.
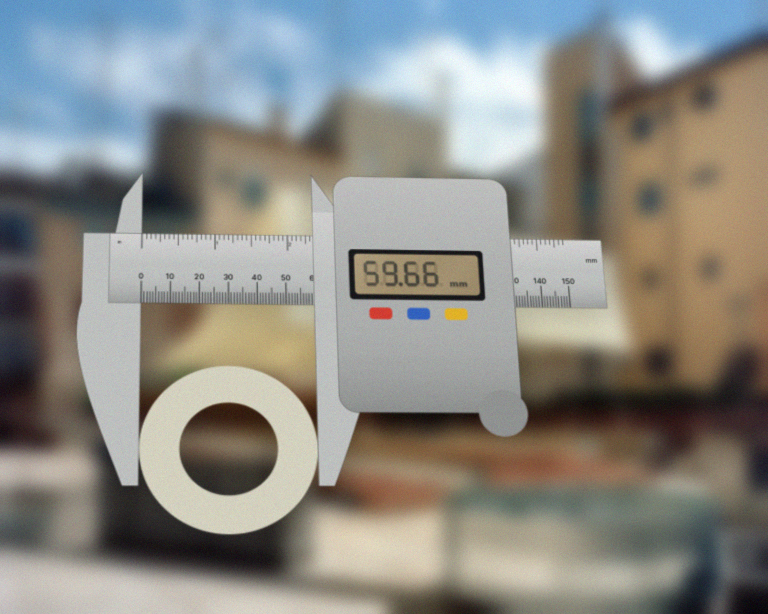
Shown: **59.66** mm
